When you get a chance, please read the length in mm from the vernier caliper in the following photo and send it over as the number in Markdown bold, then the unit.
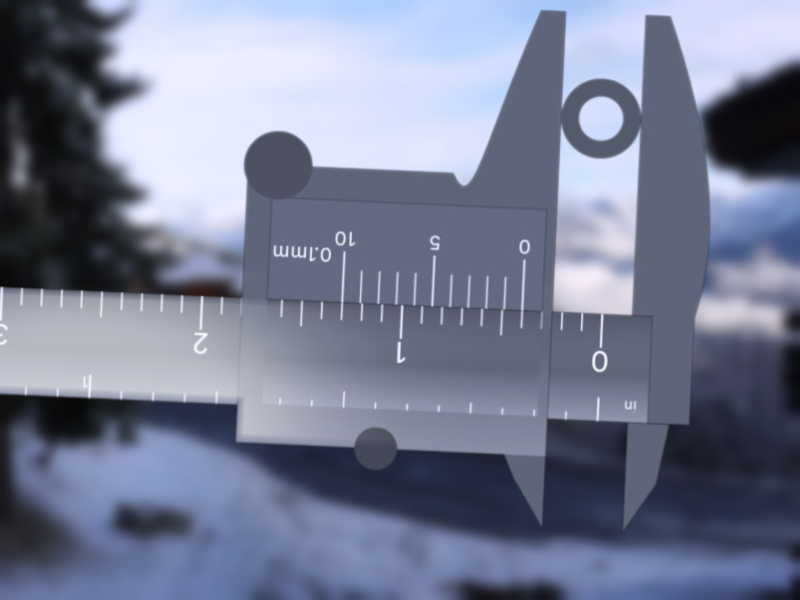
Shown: **4.0** mm
